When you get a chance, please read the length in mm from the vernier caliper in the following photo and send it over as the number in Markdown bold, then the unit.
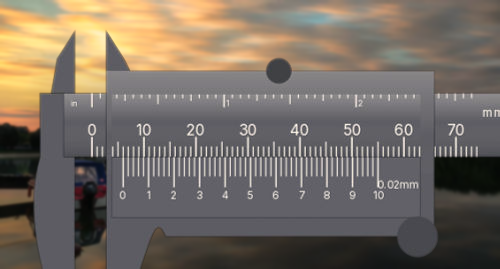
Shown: **6.0** mm
